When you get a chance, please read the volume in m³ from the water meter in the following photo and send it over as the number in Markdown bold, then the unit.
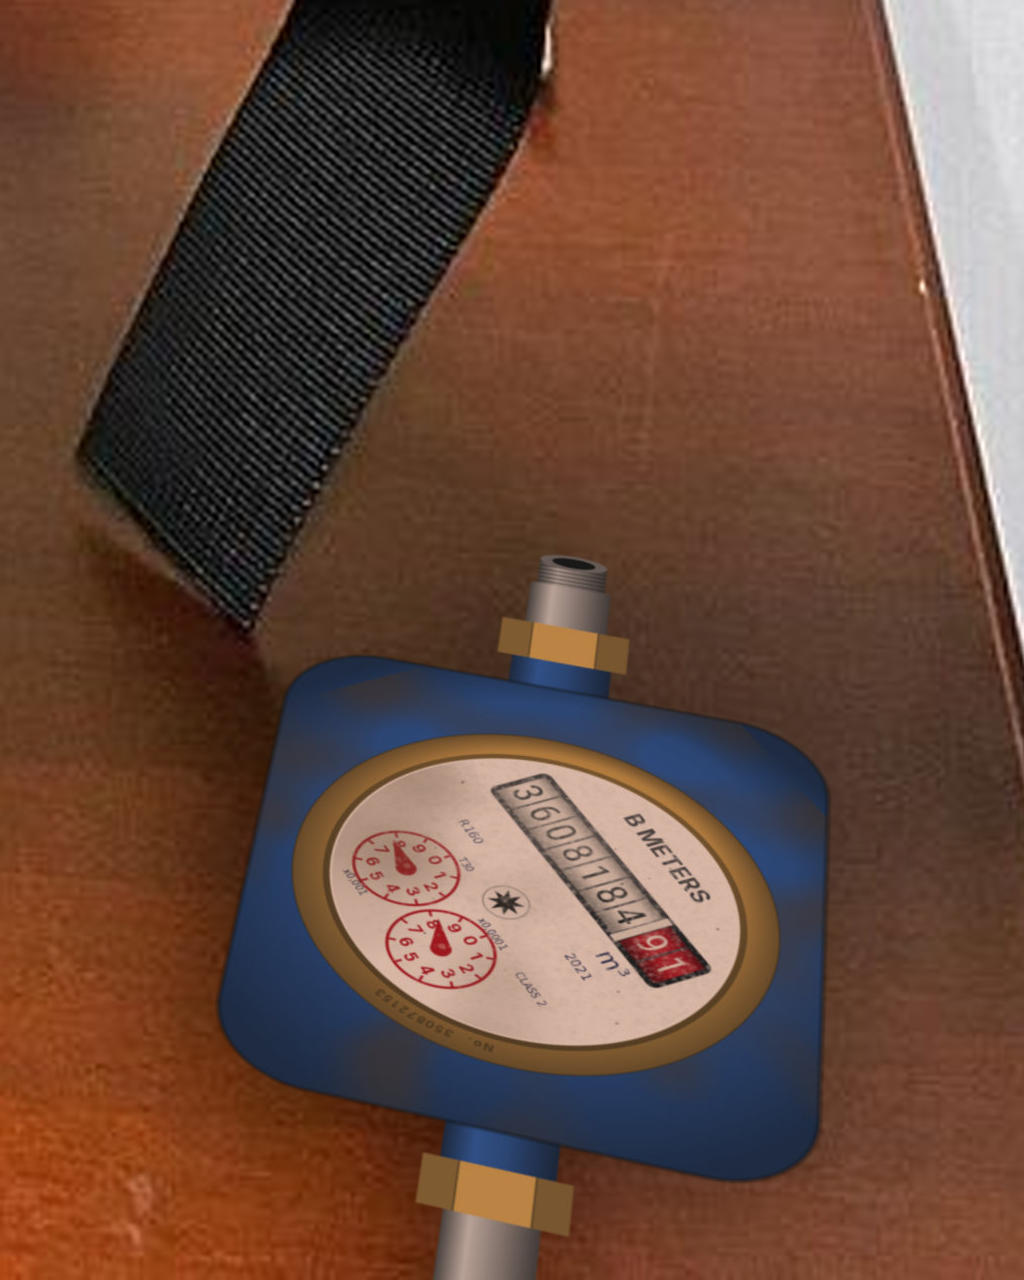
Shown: **3608184.9178** m³
